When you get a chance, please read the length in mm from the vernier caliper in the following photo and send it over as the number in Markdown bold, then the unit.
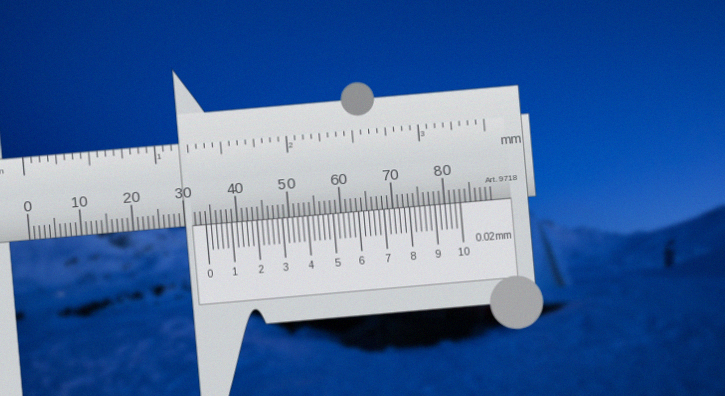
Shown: **34.0** mm
